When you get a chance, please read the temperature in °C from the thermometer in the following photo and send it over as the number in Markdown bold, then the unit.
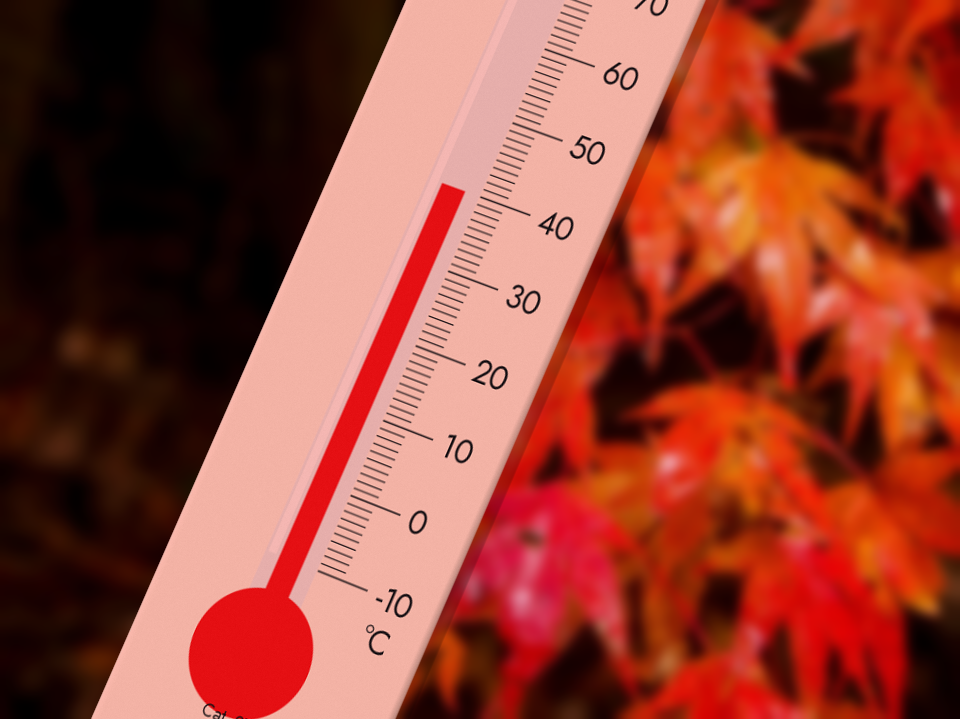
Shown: **40** °C
